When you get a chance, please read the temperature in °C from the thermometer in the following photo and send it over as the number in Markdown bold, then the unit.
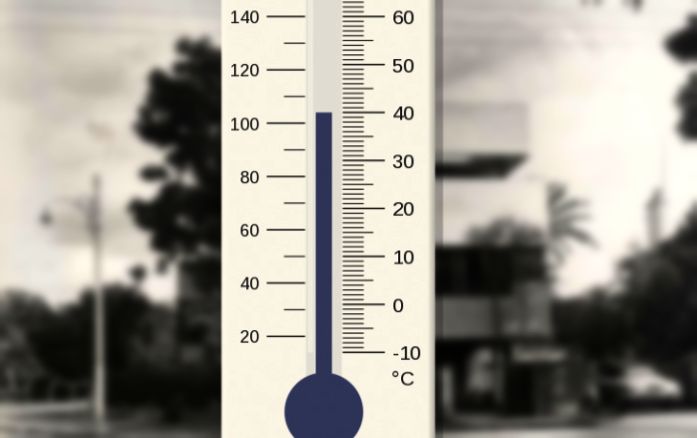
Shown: **40** °C
